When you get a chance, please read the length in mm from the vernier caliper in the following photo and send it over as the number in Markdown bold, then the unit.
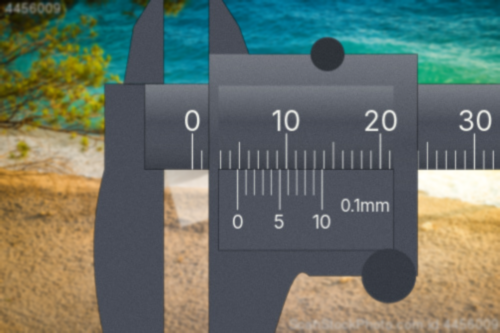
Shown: **4.8** mm
